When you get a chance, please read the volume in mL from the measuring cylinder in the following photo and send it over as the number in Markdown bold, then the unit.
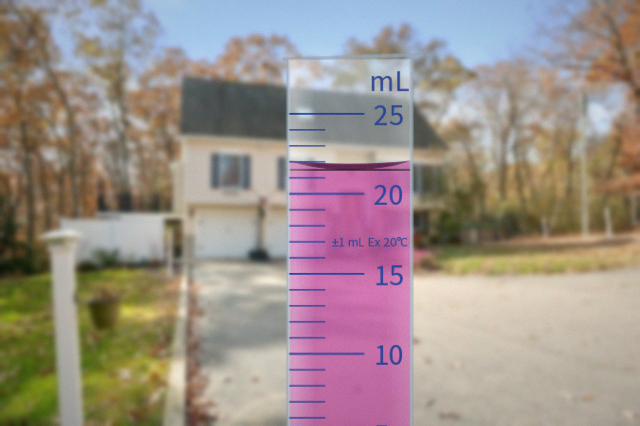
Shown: **21.5** mL
